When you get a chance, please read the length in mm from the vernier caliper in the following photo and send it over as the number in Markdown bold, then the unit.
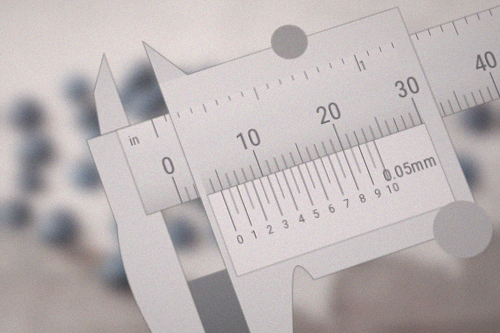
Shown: **4.8** mm
